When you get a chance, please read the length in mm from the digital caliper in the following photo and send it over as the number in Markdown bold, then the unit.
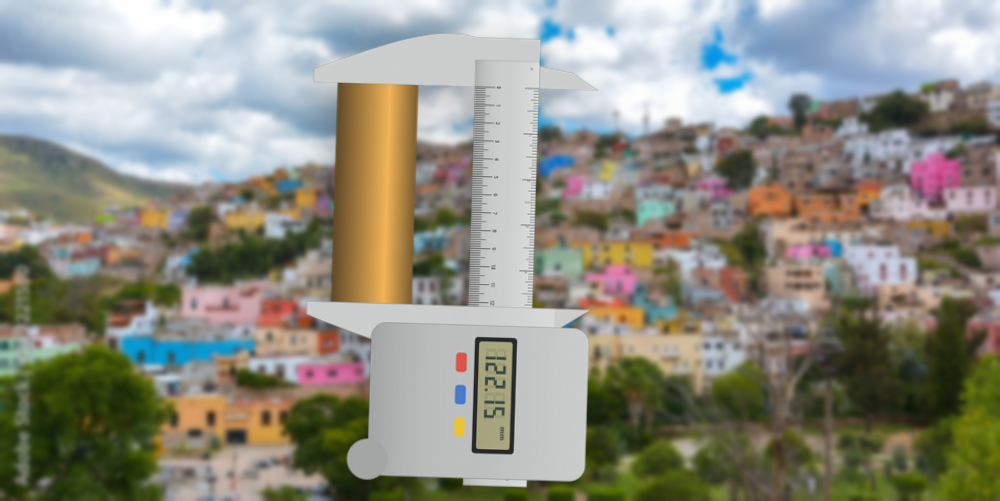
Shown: **122.15** mm
